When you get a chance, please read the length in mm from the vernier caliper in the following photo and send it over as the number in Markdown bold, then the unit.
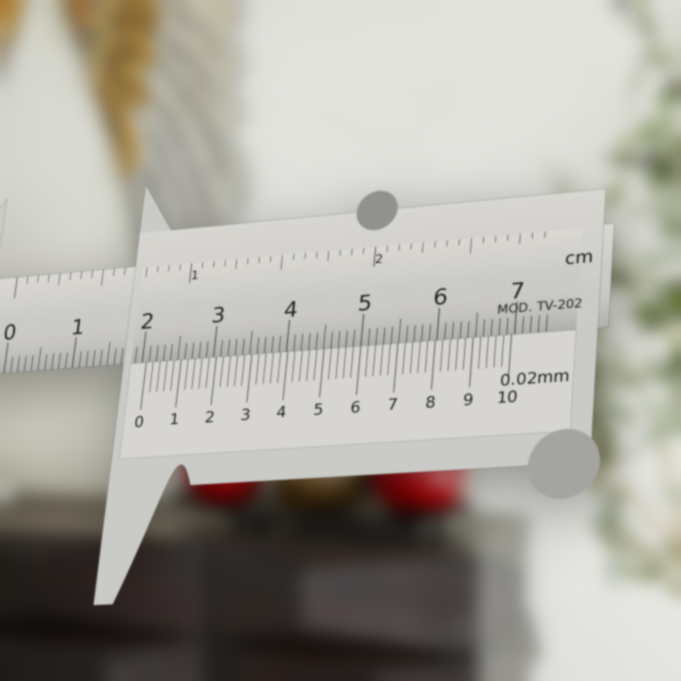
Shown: **20.6** mm
